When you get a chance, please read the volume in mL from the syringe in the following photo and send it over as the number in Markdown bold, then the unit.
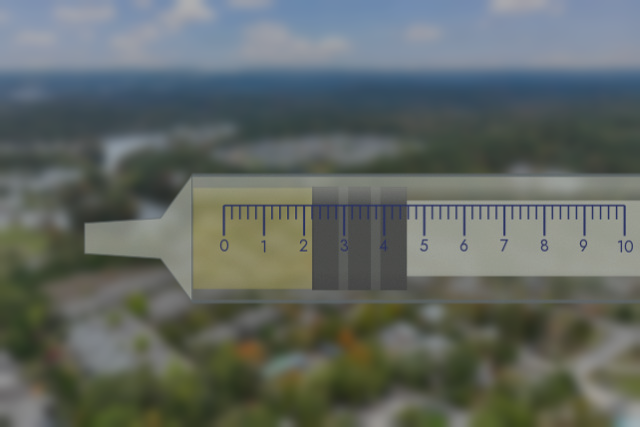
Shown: **2.2** mL
